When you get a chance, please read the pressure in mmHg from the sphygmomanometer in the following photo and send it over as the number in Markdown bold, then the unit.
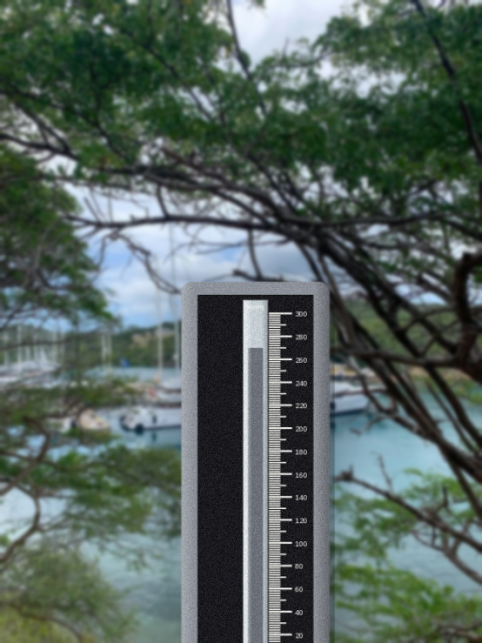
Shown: **270** mmHg
